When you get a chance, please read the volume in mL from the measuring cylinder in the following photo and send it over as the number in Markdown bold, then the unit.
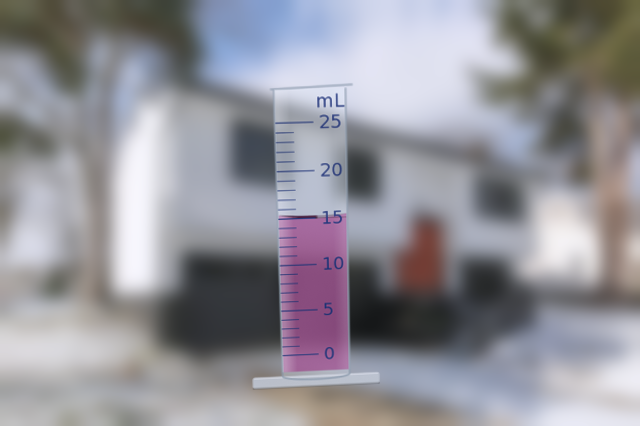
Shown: **15** mL
